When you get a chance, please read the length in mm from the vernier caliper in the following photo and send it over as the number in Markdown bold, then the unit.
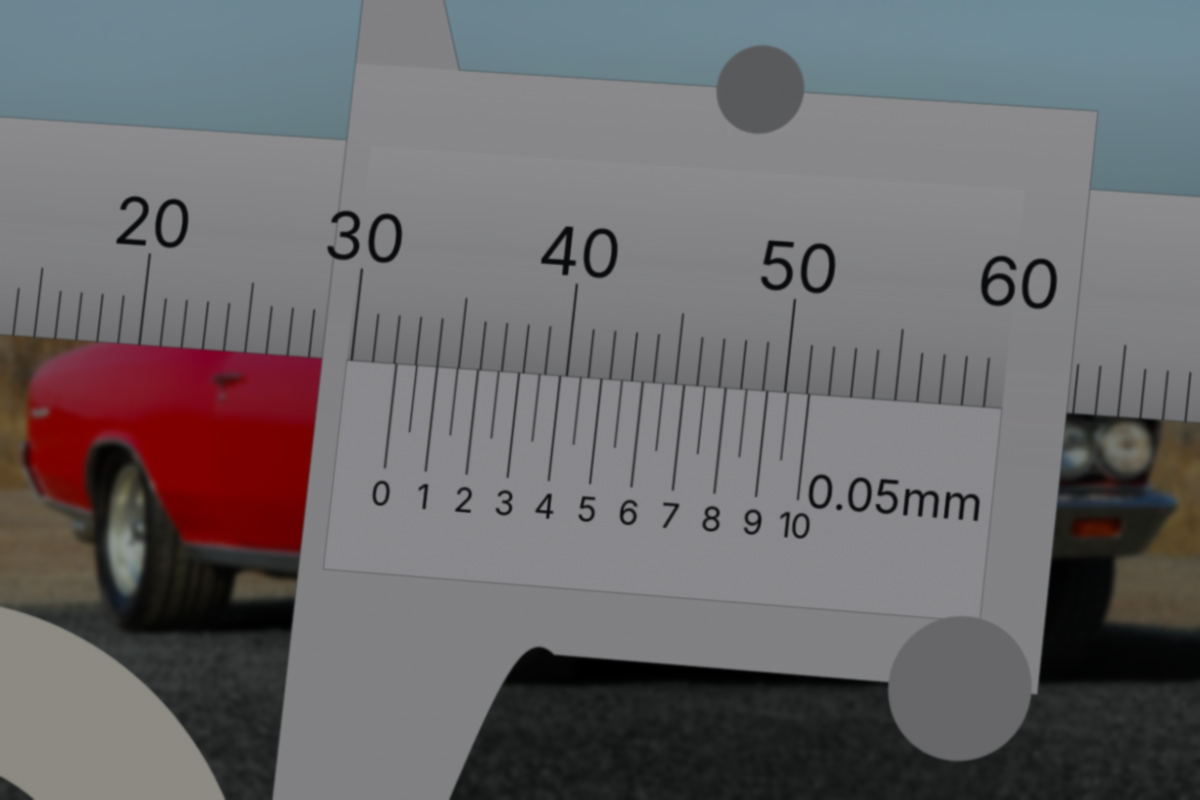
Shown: **32.1** mm
